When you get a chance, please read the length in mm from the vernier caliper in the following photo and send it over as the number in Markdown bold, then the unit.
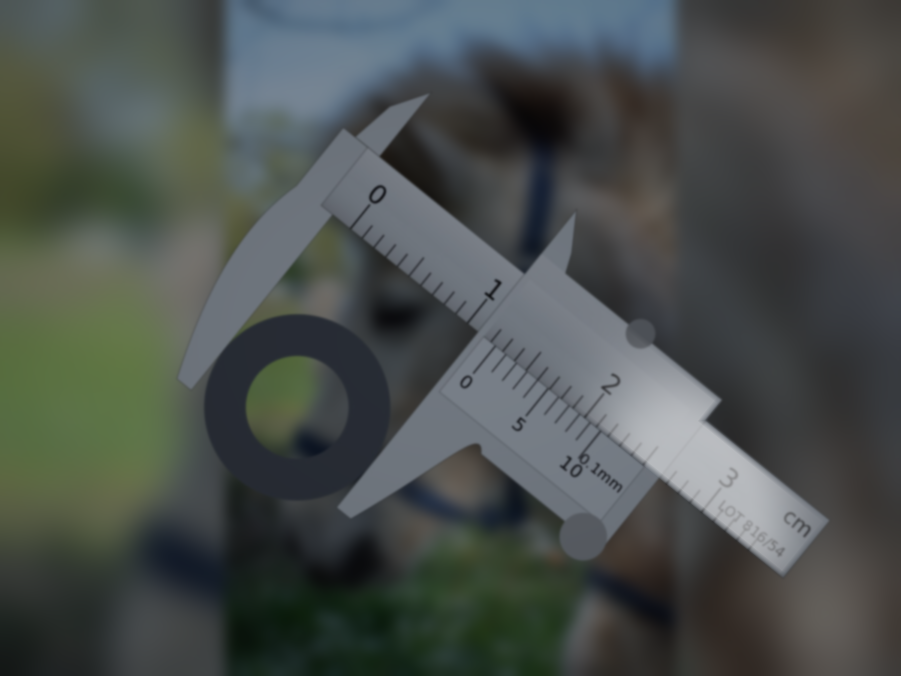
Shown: **12.4** mm
